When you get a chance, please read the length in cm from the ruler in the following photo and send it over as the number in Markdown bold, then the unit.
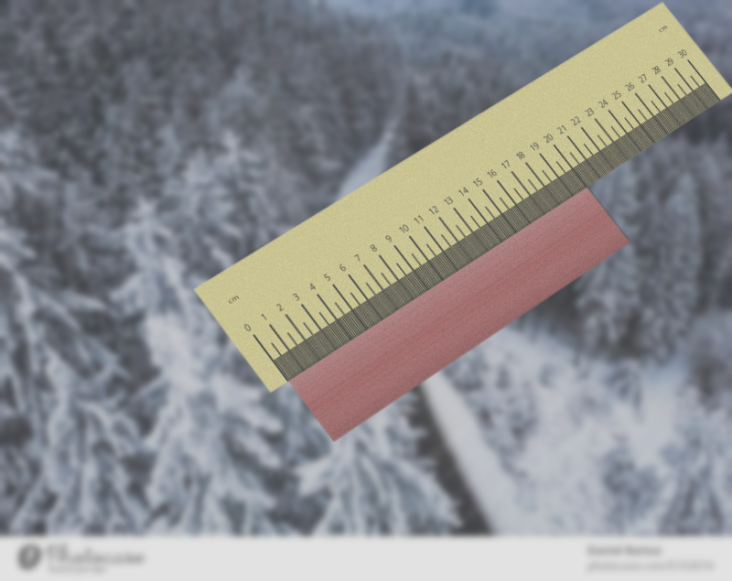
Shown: **20** cm
